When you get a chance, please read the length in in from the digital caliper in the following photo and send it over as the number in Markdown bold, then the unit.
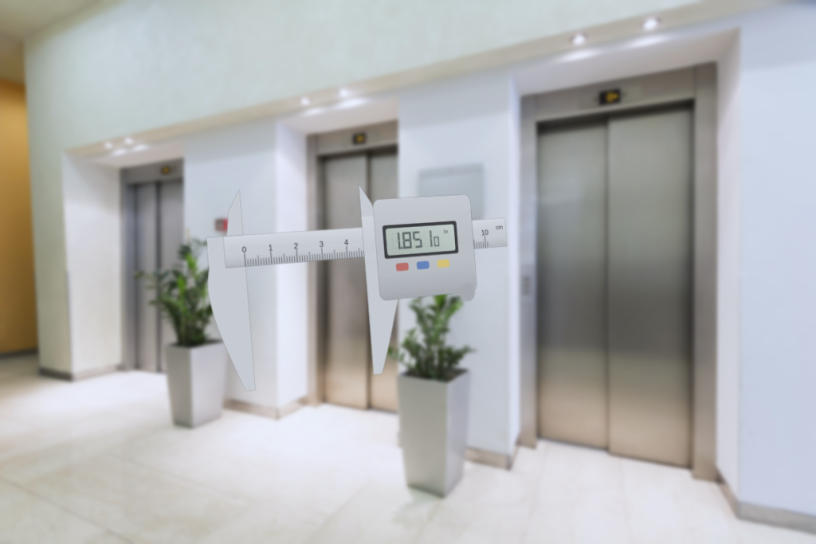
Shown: **1.8510** in
